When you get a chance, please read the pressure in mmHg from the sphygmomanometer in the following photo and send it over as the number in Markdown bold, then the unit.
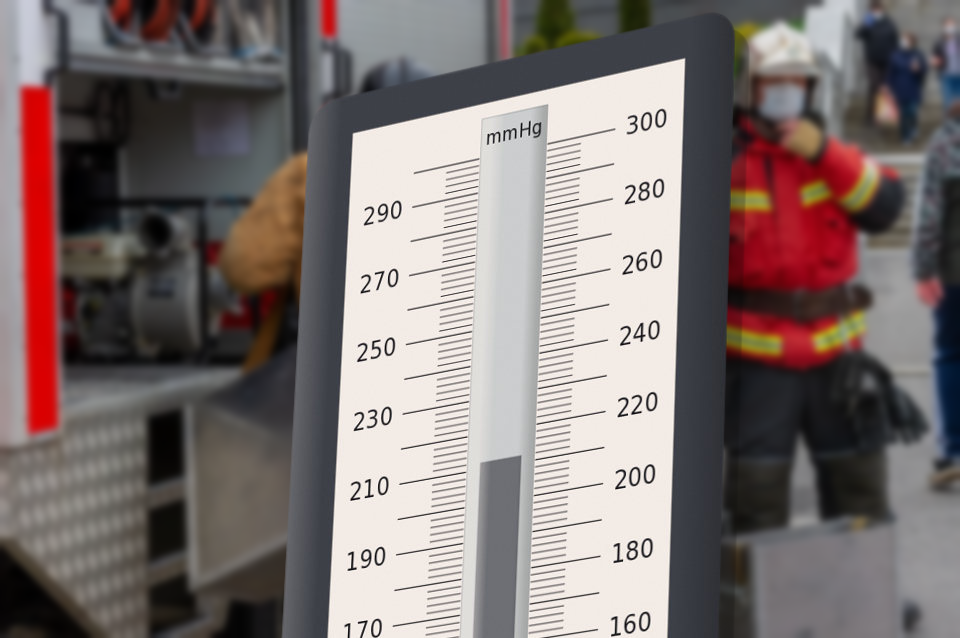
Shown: **212** mmHg
